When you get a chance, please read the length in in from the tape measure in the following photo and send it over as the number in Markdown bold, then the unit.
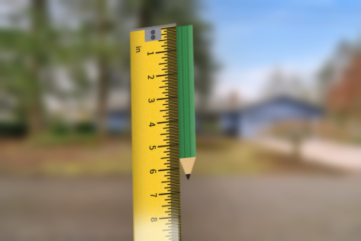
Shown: **6.5** in
